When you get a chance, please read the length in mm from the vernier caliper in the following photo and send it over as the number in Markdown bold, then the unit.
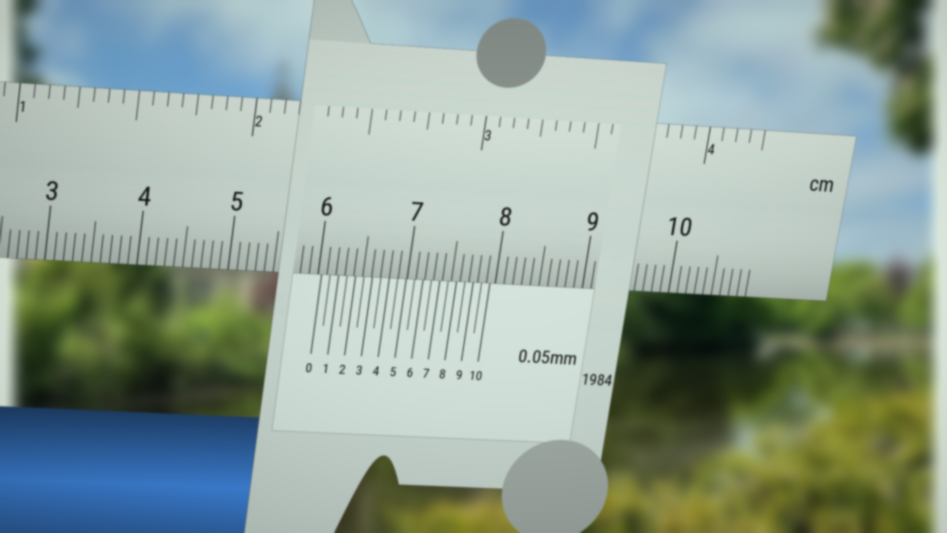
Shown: **60.4** mm
